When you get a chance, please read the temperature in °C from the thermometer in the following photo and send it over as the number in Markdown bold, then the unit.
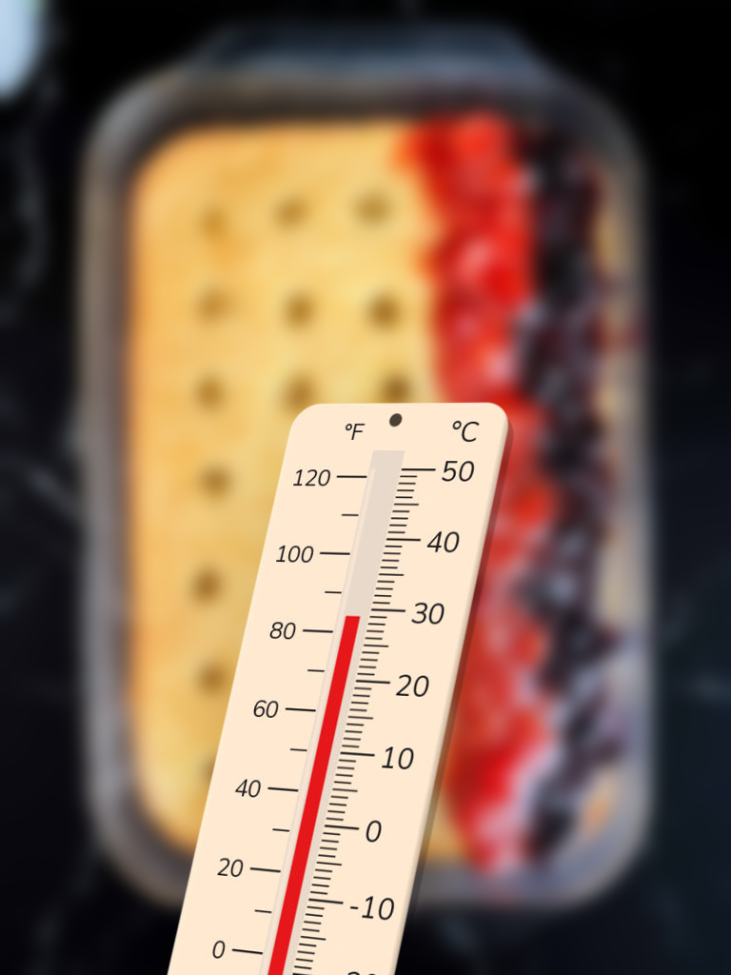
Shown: **29** °C
